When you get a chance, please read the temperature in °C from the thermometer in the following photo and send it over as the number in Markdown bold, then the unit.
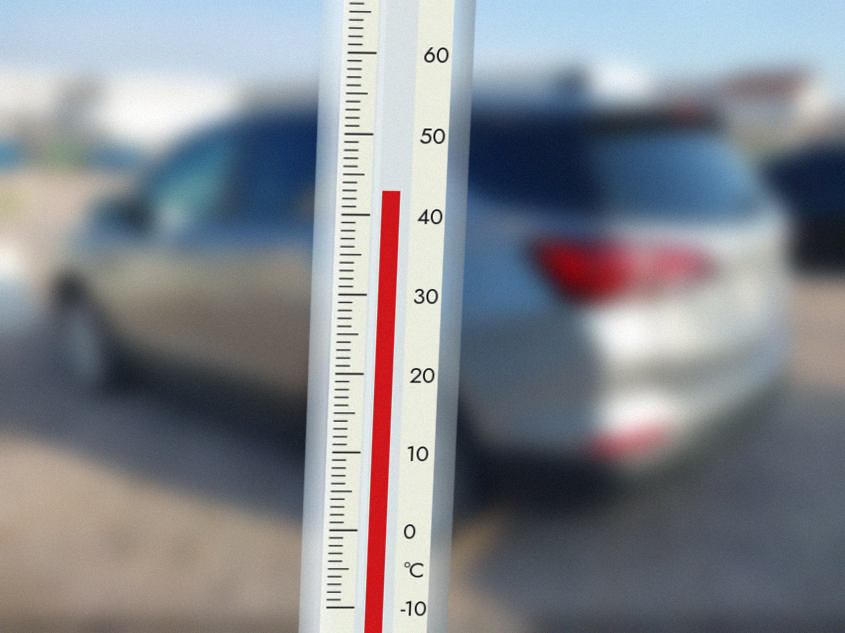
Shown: **43** °C
